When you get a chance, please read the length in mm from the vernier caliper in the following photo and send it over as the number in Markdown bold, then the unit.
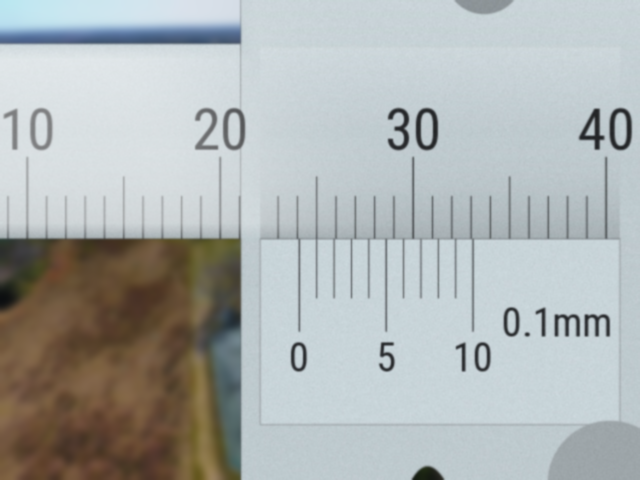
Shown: **24.1** mm
